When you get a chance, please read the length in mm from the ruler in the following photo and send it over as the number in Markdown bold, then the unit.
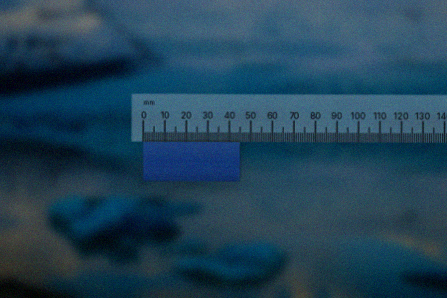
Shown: **45** mm
